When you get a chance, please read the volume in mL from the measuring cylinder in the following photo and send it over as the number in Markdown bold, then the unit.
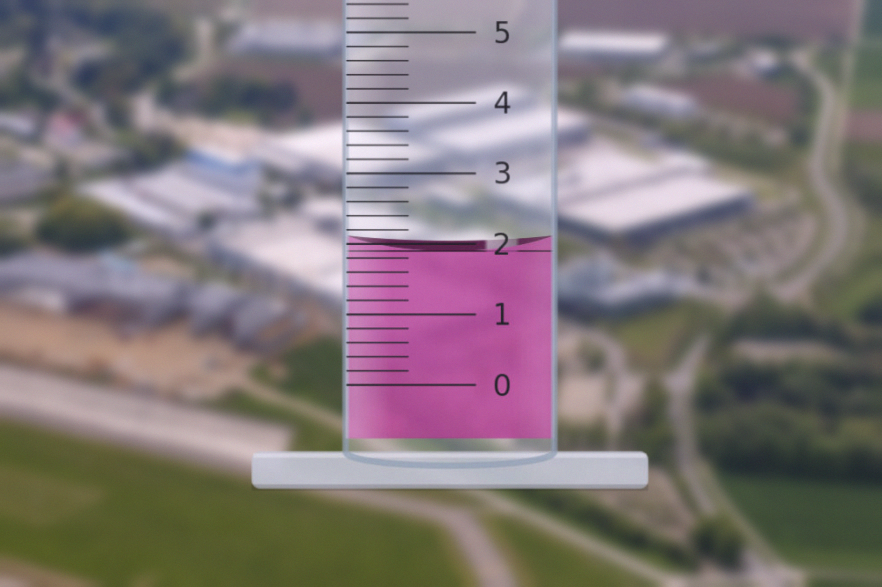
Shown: **1.9** mL
